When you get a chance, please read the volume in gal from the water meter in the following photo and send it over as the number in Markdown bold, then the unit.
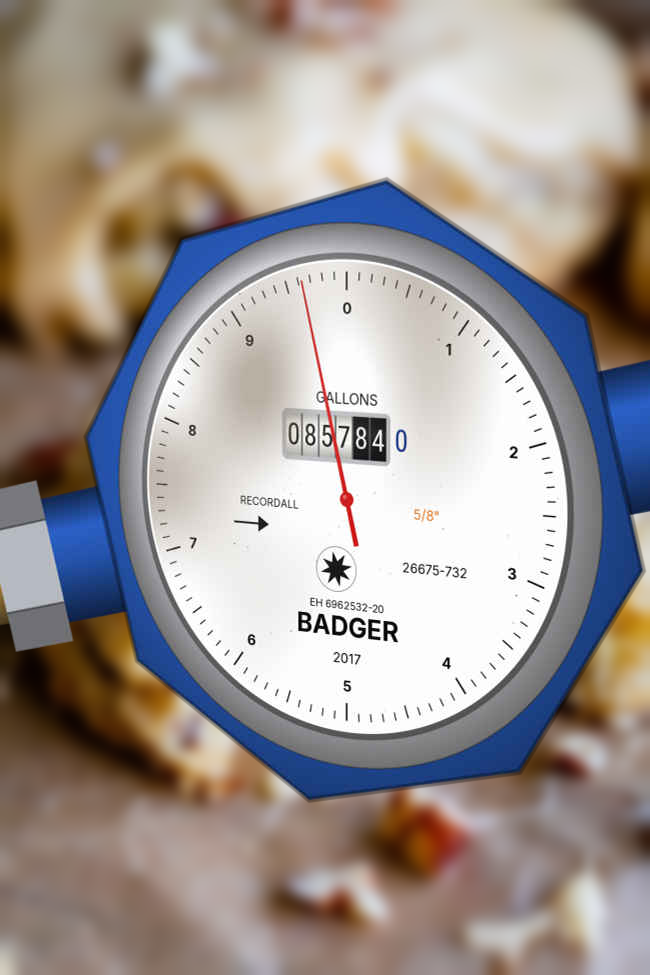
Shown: **857839.6** gal
